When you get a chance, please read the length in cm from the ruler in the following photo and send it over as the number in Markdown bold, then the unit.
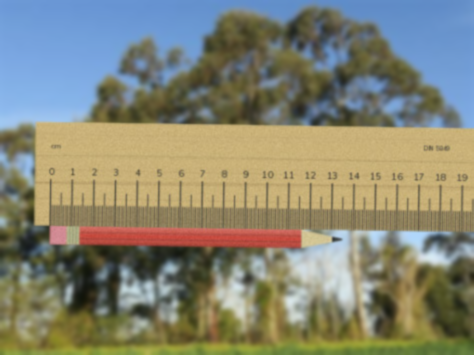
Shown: **13.5** cm
